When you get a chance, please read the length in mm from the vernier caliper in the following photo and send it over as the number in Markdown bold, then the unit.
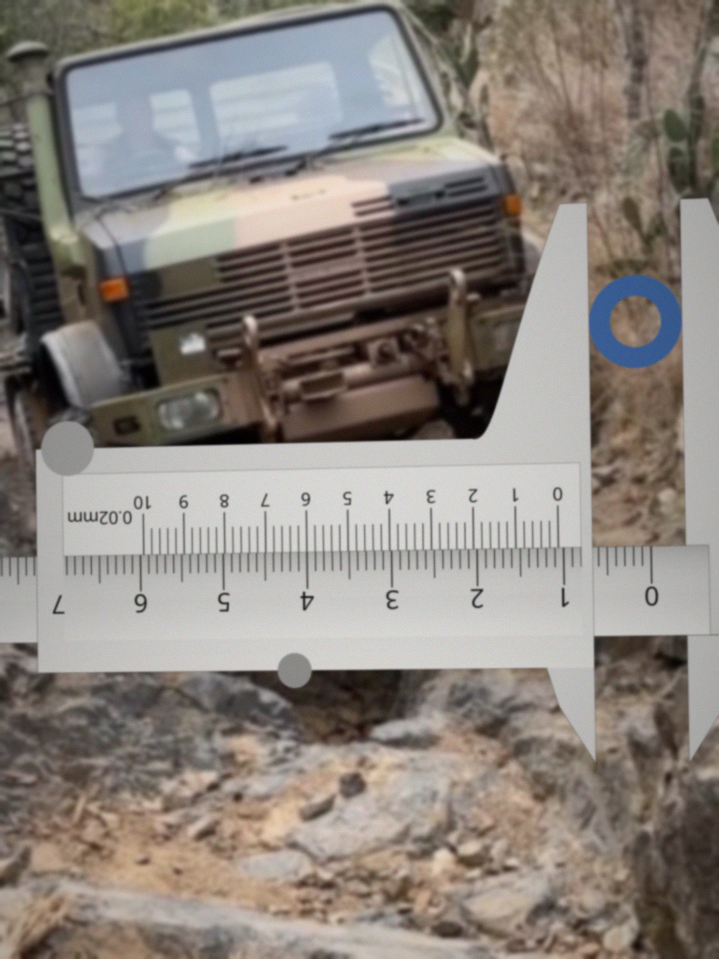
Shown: **10.6** mm
